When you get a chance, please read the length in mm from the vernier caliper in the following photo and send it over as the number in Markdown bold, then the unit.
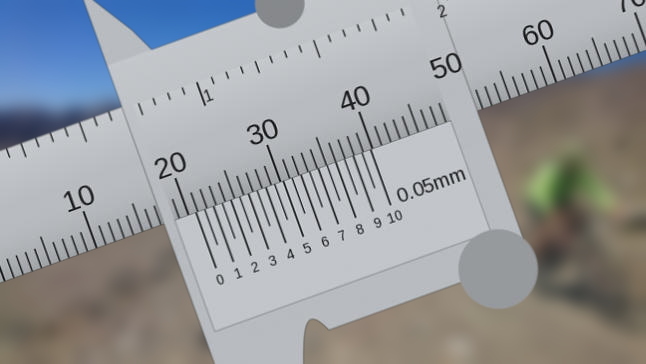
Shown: **20.8** mm
